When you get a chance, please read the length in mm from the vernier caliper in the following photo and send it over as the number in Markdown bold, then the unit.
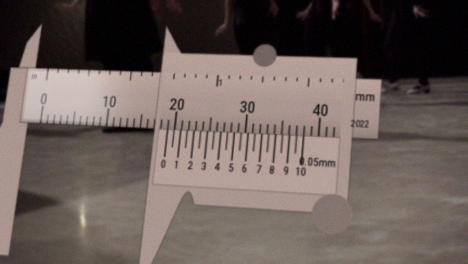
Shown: **19.0** mm
